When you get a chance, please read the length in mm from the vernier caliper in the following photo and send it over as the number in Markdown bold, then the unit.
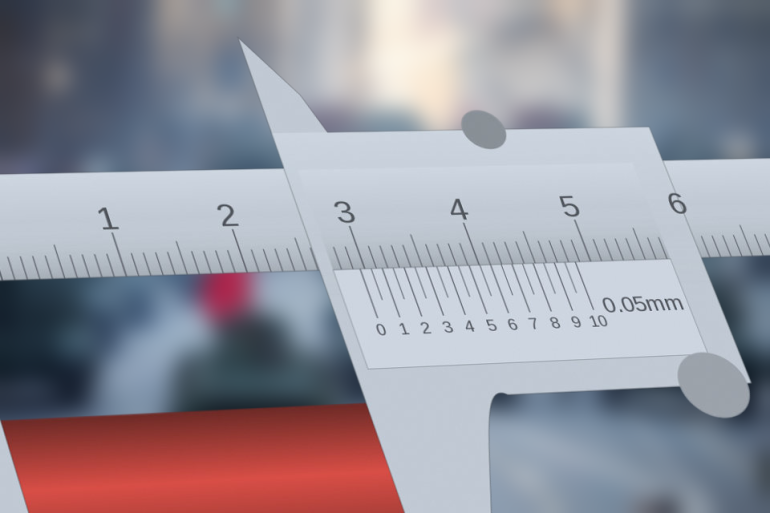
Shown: **29.6** mm
